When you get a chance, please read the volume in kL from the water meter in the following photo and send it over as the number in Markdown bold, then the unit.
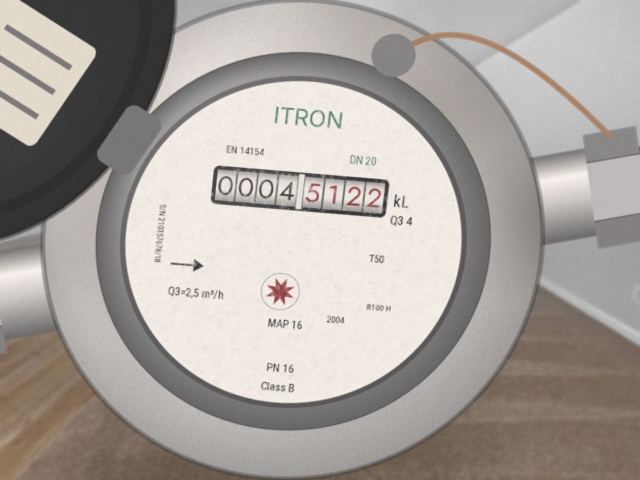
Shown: **4.5122** kL
